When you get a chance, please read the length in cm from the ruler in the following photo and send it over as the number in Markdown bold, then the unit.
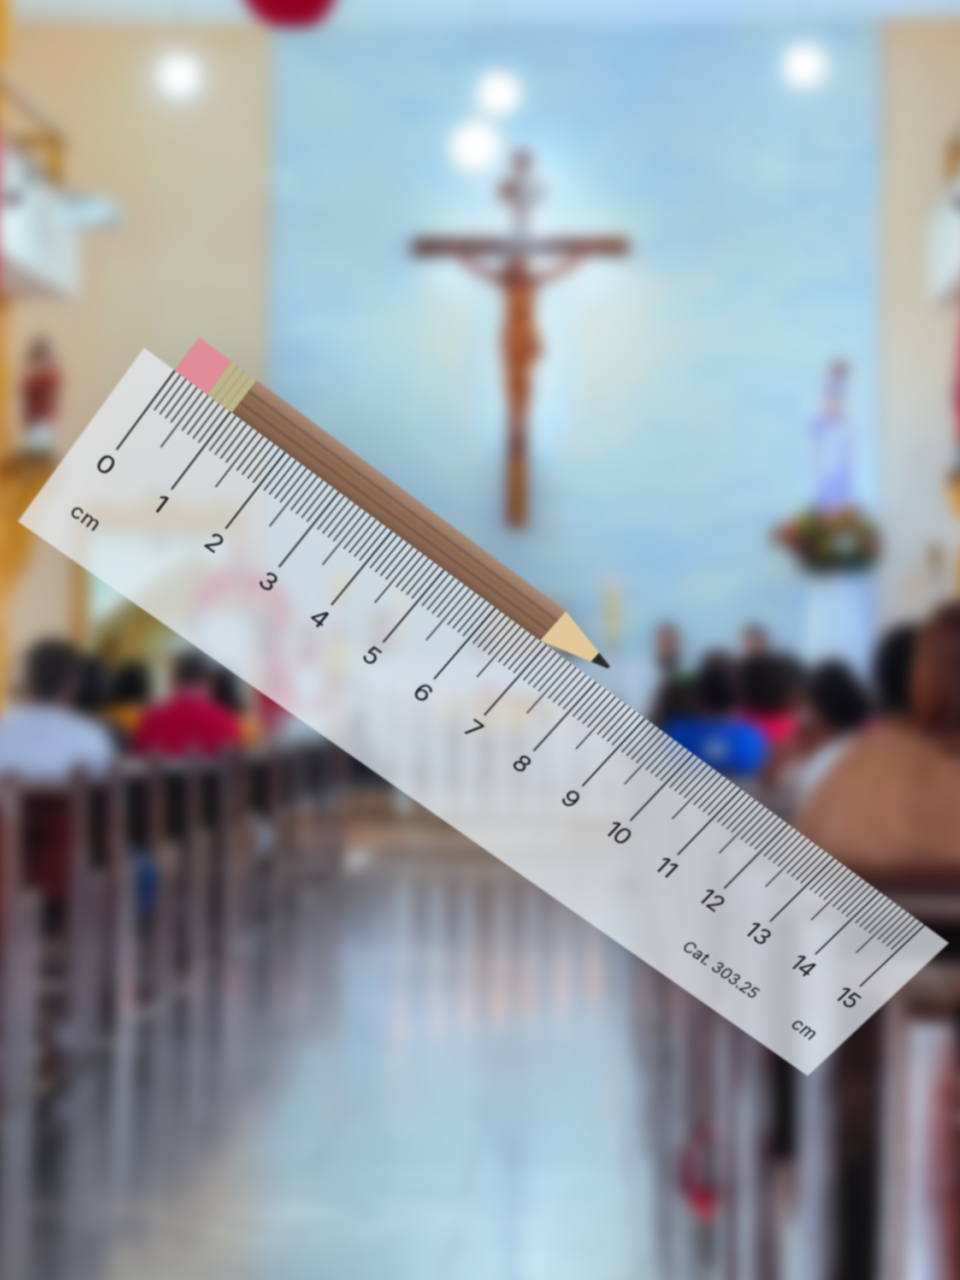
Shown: **8** cm
